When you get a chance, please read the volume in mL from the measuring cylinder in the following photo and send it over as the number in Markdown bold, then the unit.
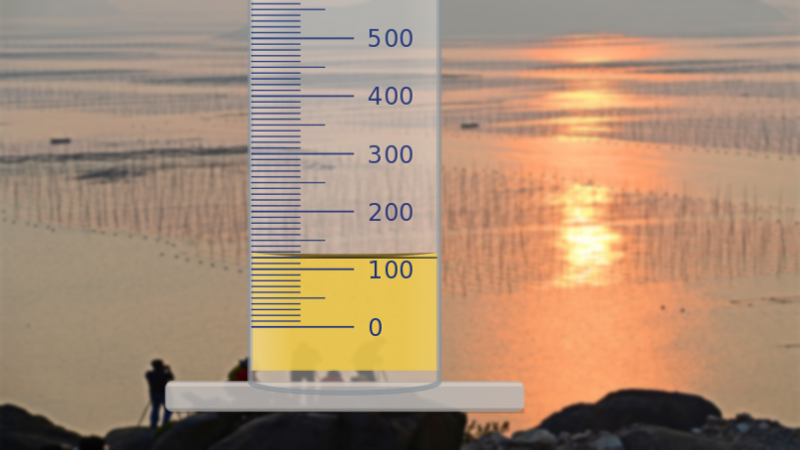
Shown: **120** mL
